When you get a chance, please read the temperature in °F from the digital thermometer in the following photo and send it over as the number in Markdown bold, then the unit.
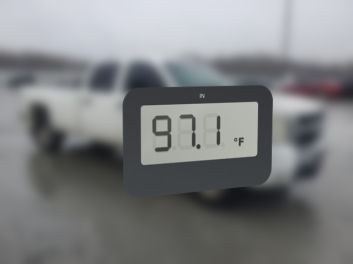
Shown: **97.1** °F
